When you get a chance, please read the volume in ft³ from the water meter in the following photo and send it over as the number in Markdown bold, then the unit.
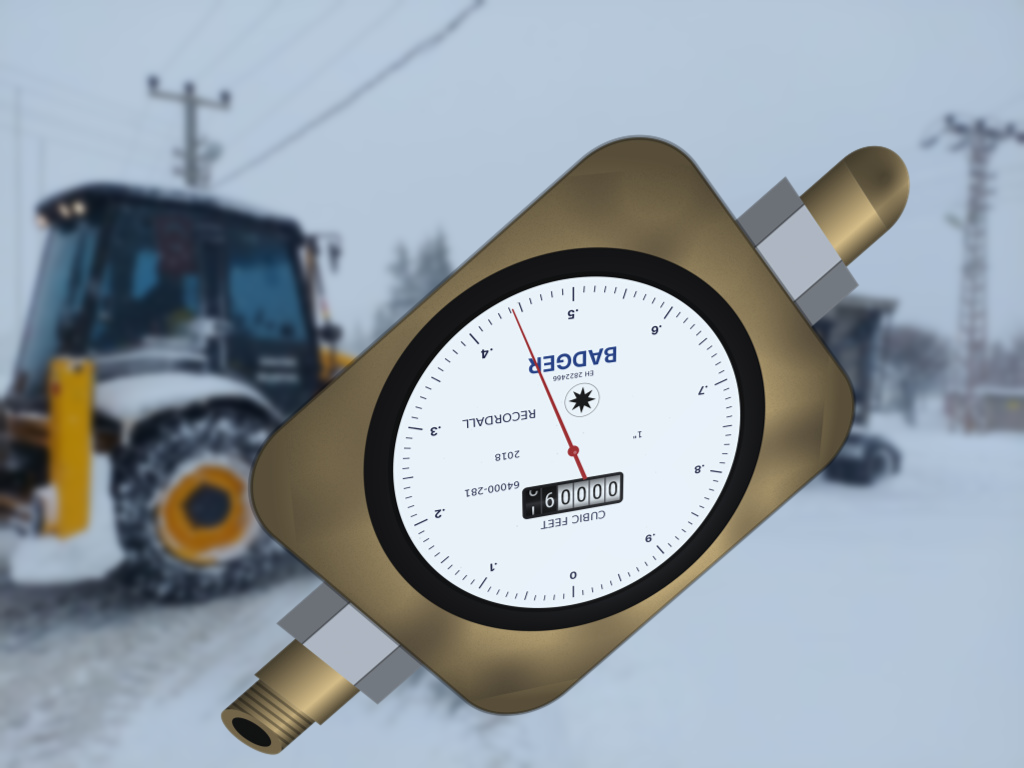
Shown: **91.44** ft³
